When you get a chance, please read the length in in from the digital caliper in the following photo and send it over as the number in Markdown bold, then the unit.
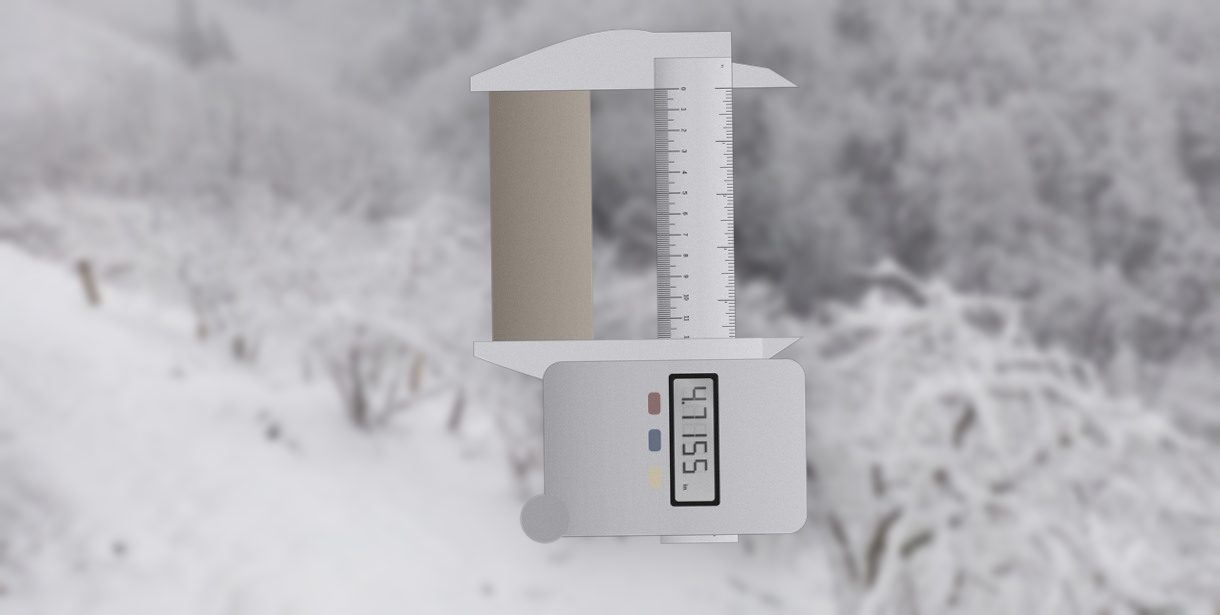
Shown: **4.7155** in
